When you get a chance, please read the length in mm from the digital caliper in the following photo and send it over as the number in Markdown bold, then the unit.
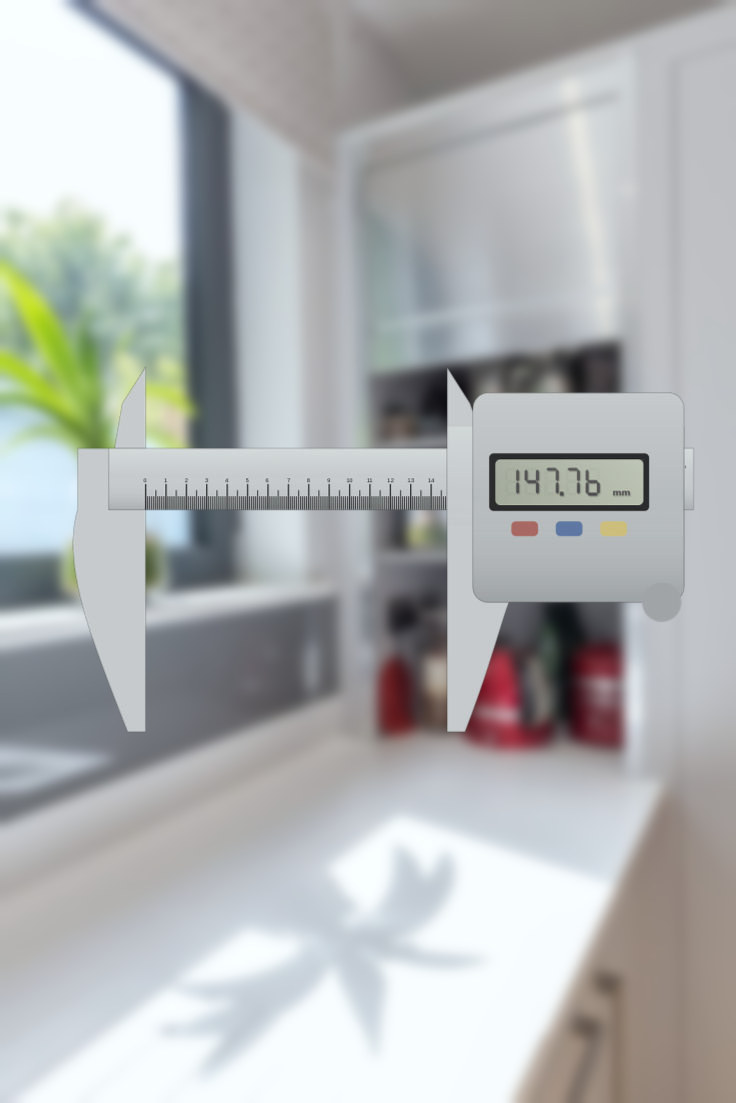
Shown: **147.76** mm
